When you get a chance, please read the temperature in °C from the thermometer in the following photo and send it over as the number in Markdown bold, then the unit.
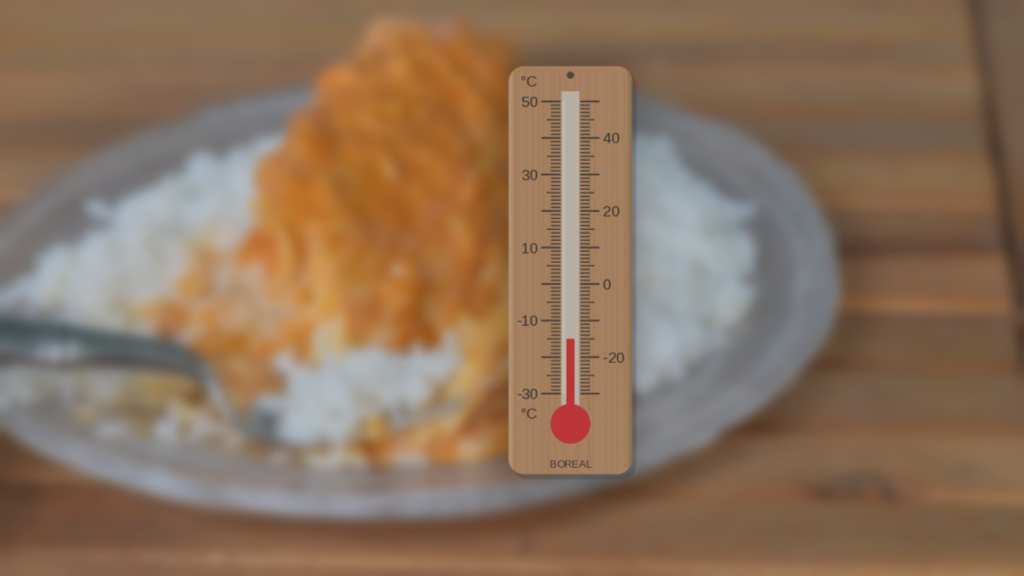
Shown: **-15** °C
